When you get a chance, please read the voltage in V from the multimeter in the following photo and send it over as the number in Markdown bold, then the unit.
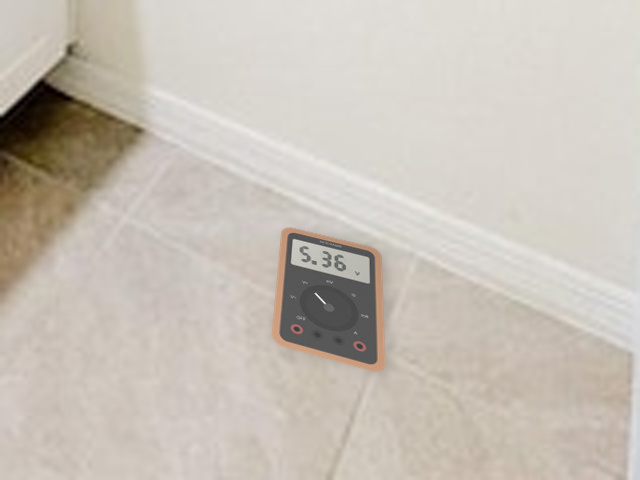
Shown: **5.36** V
